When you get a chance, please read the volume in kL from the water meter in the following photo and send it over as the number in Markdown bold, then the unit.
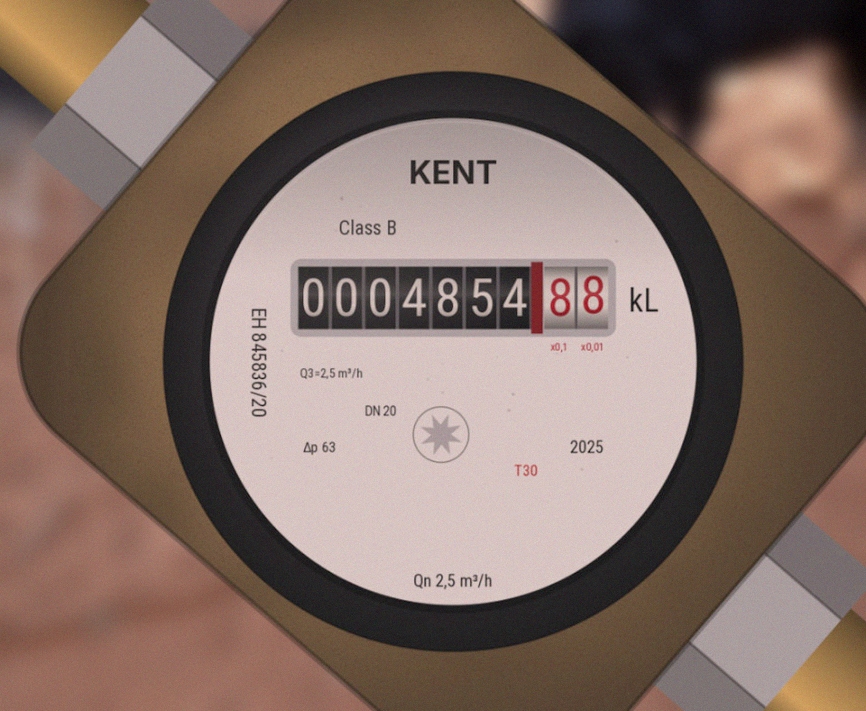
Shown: **4854.88** kL
